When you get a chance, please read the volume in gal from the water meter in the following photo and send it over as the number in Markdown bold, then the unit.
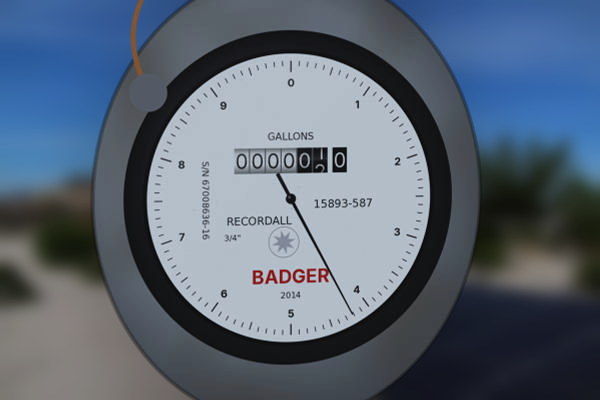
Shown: **14.2** gal
